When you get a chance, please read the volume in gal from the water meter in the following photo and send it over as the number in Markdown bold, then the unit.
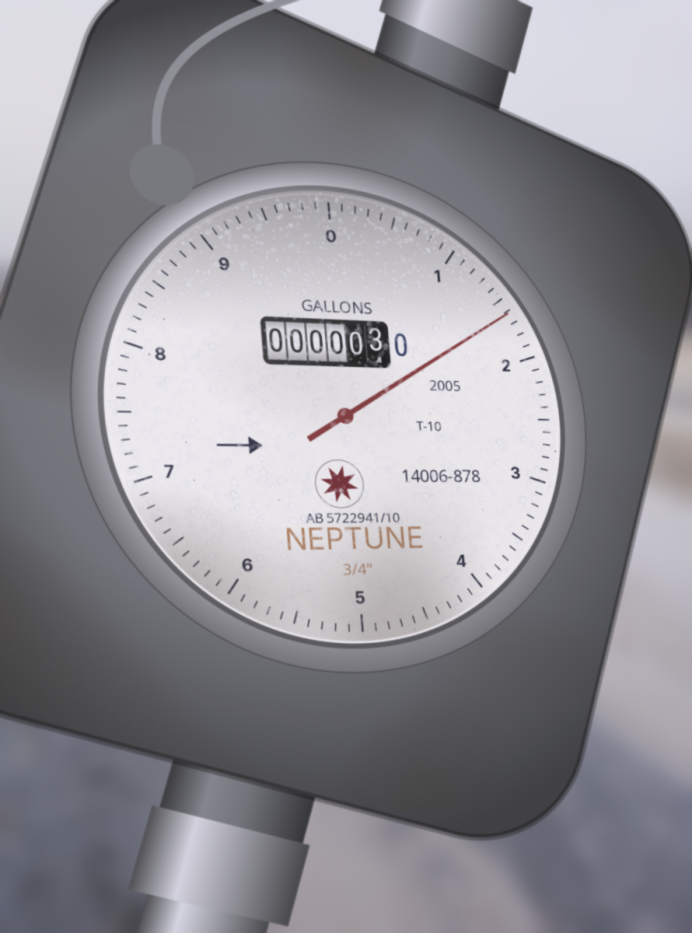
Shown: **31.6** gal
